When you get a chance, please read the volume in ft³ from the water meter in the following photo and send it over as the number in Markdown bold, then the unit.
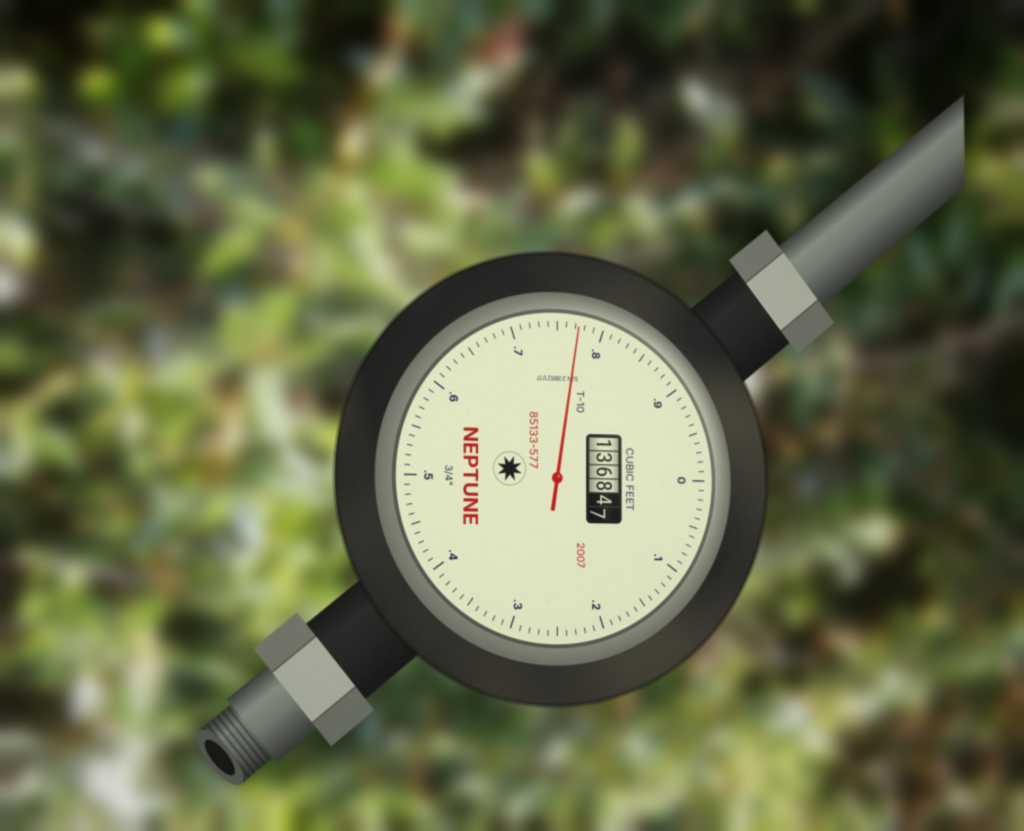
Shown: **136846.77** ft³
